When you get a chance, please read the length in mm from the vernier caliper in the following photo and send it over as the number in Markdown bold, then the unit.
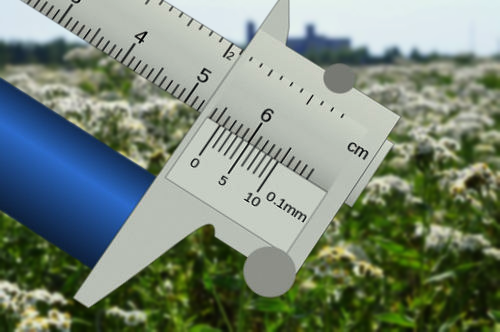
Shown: **55.6** mm
